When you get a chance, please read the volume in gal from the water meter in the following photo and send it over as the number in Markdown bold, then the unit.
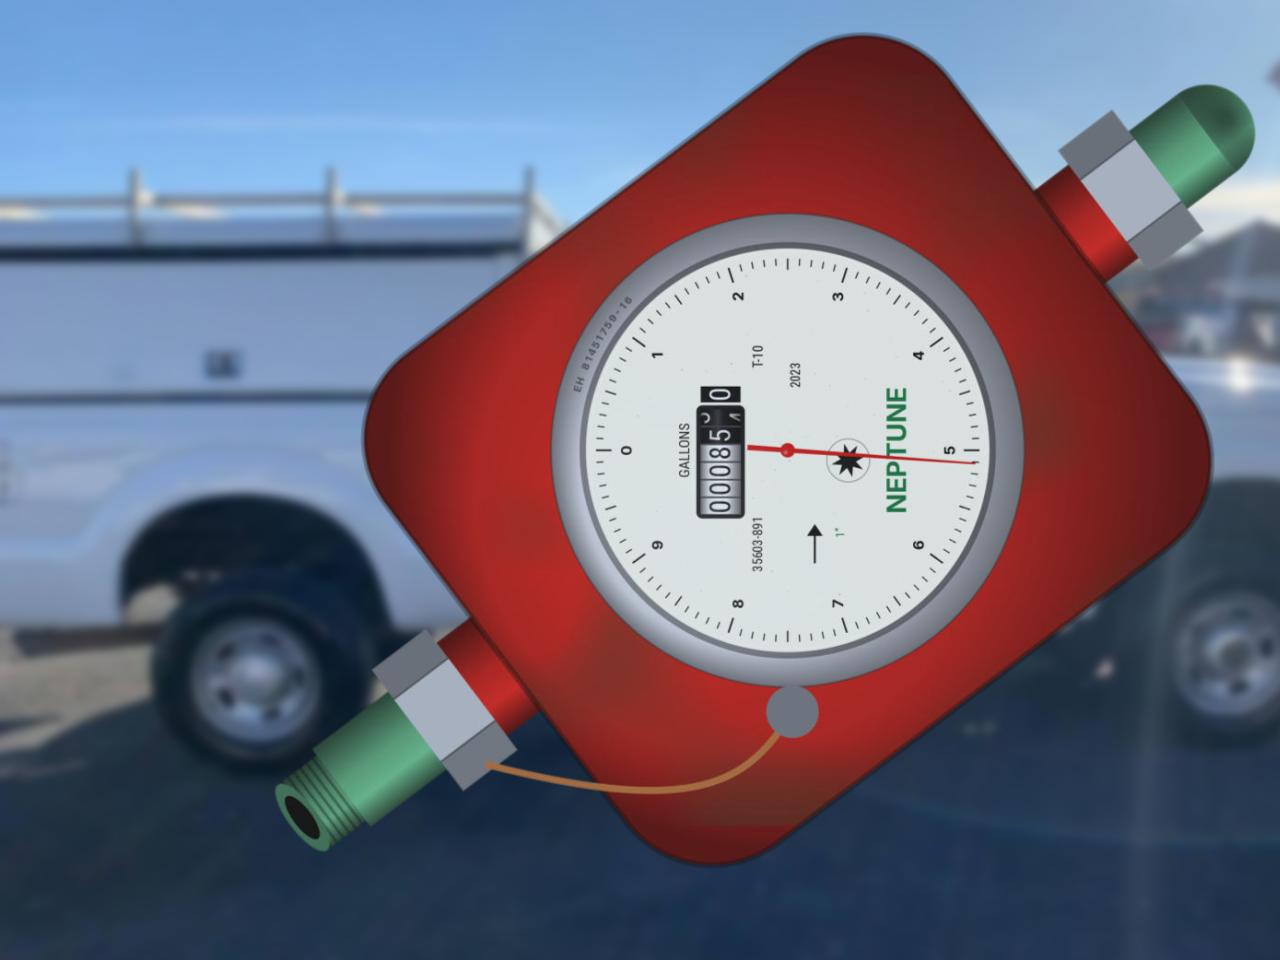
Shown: **8535.1** gal
